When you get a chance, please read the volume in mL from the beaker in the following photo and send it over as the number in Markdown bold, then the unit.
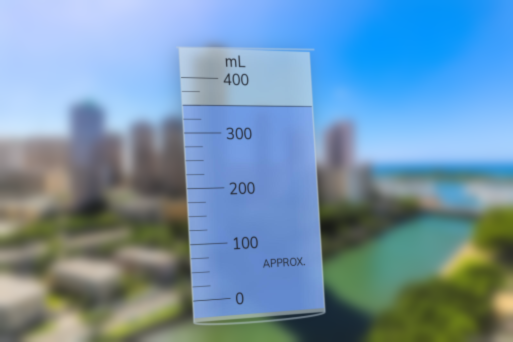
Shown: **350** mL
